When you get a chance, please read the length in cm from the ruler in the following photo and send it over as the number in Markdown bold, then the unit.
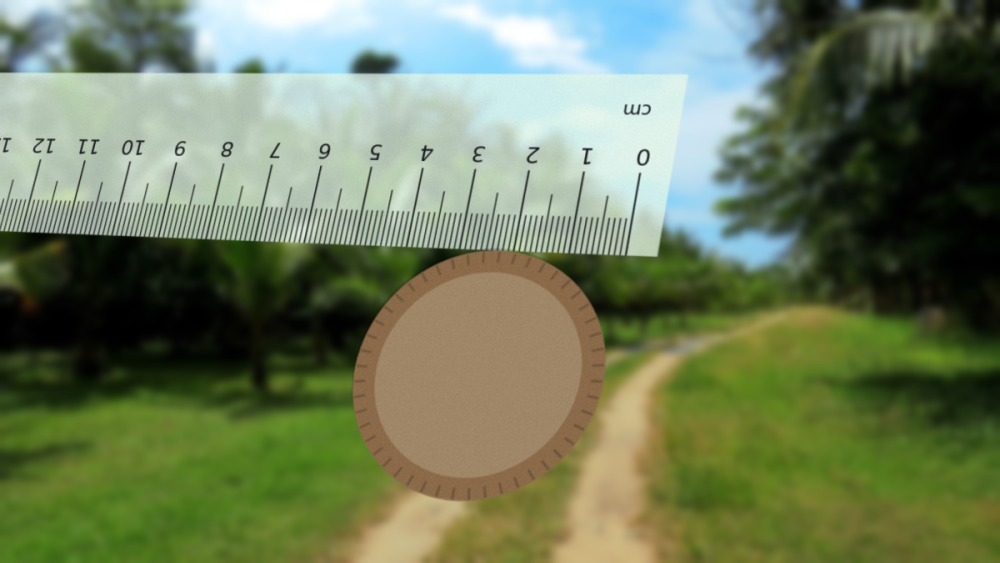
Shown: **4.5** cm
